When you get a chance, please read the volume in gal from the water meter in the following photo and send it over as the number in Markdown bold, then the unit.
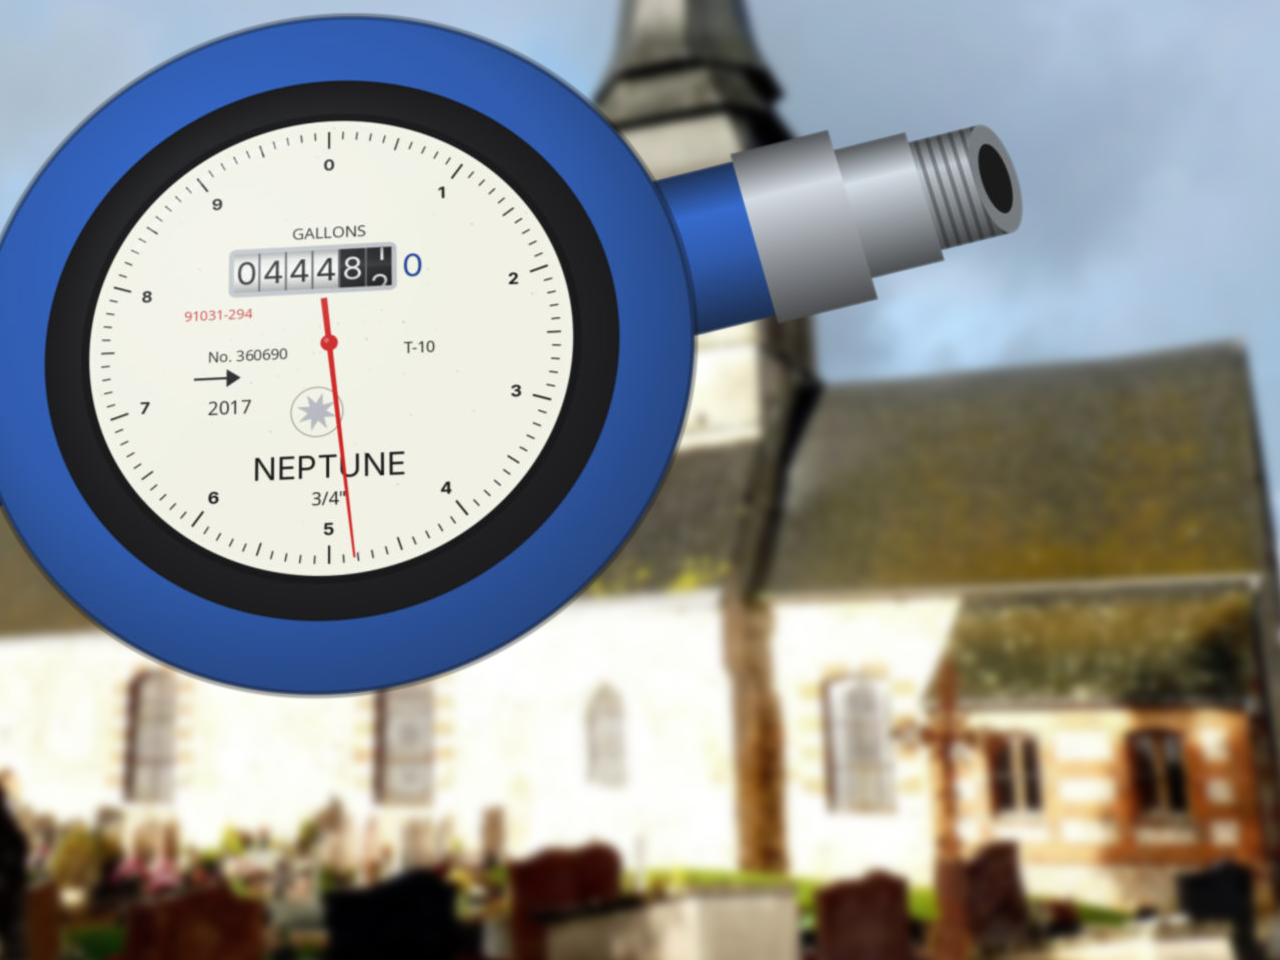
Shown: **444814.8** gal
